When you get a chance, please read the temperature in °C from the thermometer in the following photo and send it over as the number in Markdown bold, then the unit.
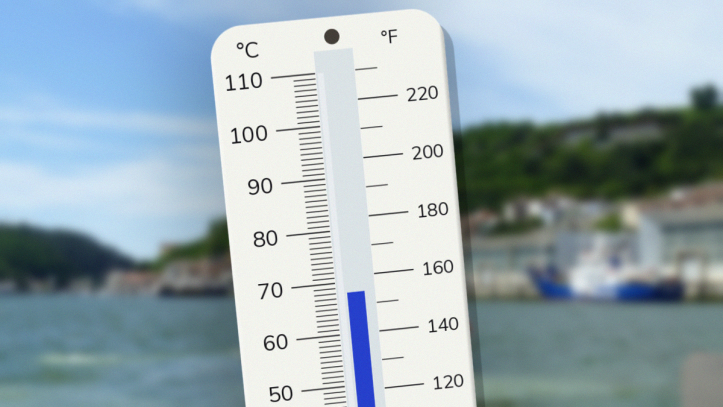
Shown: **68** °C
